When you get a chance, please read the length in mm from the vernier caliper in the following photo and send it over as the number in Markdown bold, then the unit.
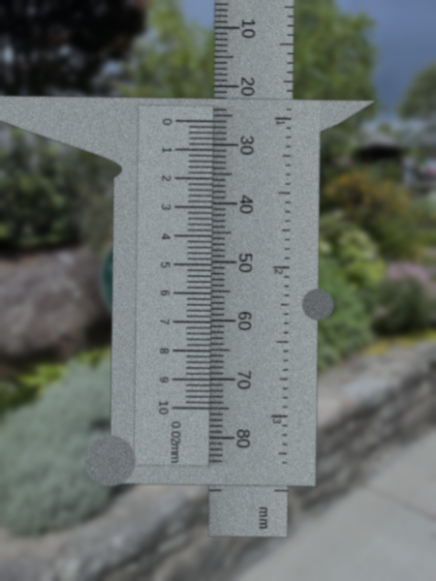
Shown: **26.0** mm
